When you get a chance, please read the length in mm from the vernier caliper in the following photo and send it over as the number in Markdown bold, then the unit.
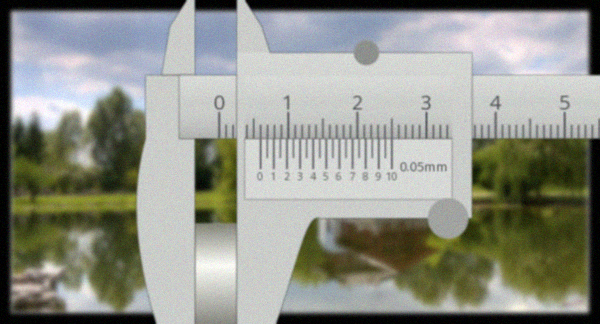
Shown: **6.0** mm
